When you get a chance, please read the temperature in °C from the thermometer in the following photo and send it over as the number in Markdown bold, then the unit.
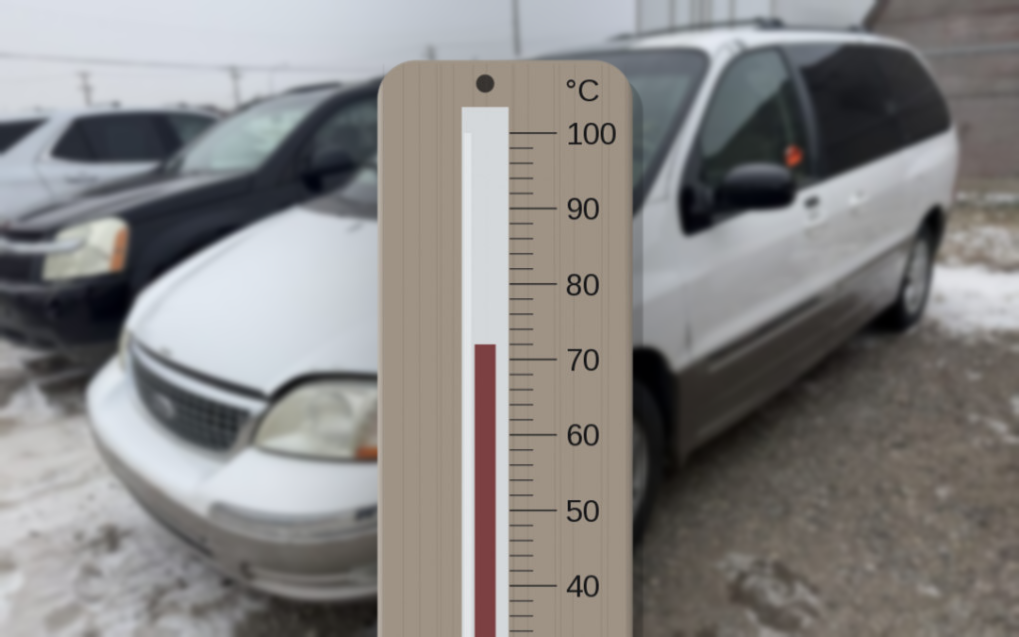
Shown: **72** °C
